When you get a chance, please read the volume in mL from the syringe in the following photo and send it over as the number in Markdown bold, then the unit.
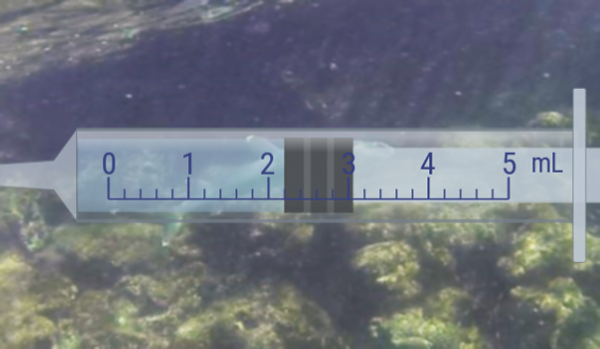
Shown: **2.2** mL
